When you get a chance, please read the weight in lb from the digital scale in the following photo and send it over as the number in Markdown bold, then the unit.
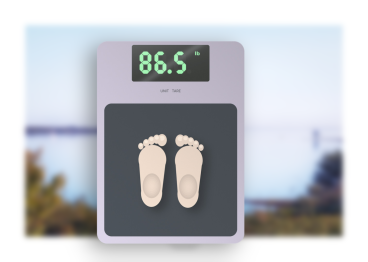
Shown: **86.5** lb
